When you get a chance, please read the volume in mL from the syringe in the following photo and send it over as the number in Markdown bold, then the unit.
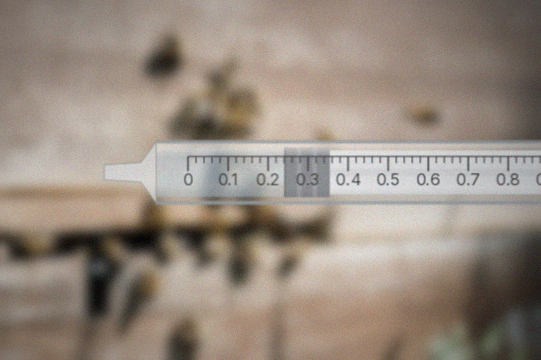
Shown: **0.24** mL
